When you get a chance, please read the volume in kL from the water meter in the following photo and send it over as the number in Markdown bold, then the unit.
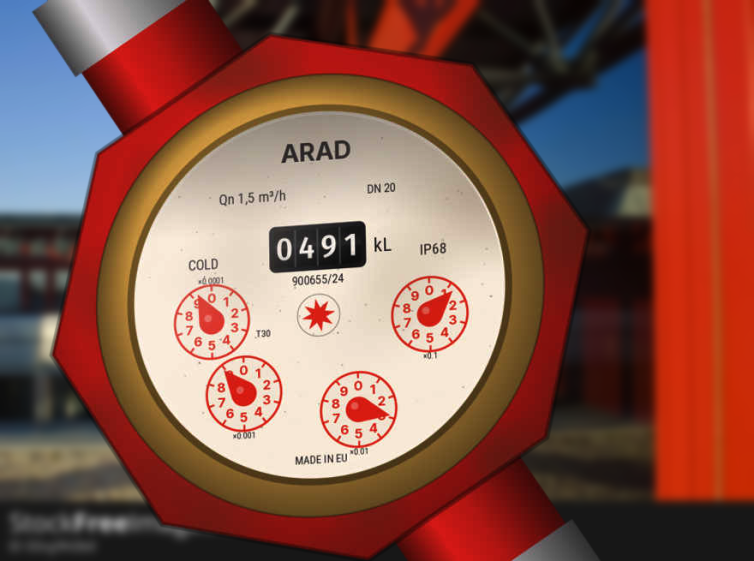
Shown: **491.1289** kL
